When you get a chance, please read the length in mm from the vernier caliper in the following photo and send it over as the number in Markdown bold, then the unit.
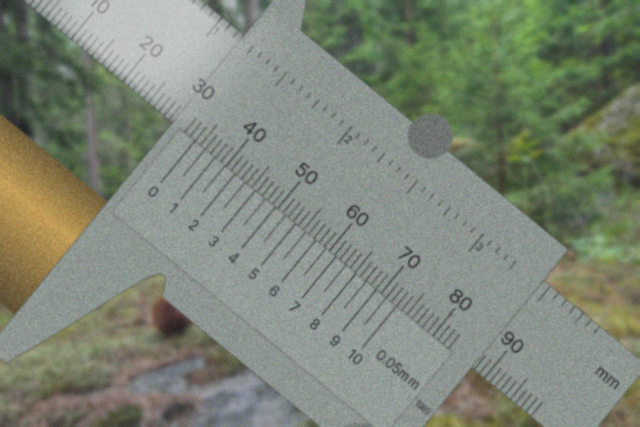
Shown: **34.0** mm
